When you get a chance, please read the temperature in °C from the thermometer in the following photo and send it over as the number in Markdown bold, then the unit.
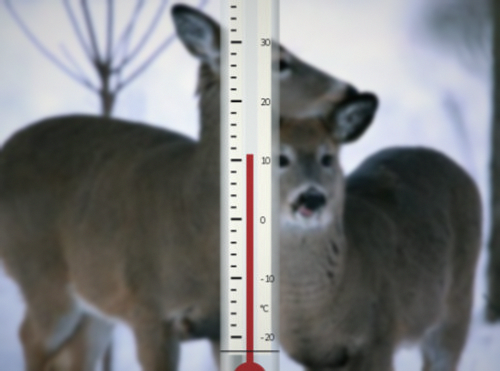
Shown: **11** °C
